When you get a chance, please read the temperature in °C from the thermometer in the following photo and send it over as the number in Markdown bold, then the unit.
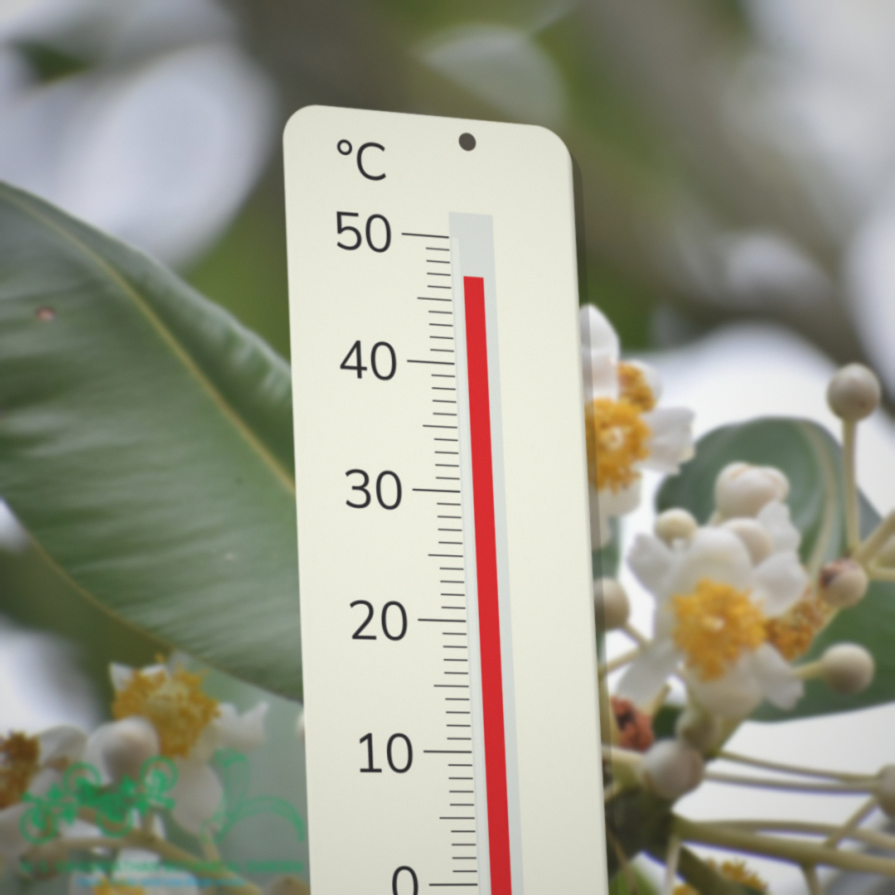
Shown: **47** °C
